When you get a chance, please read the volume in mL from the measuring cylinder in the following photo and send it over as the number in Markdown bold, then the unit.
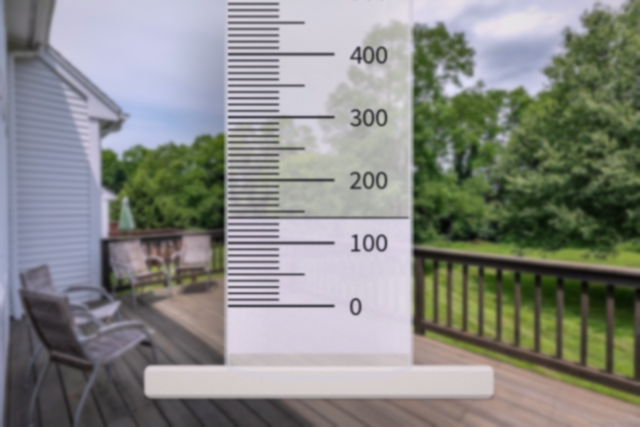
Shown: **140** mL
